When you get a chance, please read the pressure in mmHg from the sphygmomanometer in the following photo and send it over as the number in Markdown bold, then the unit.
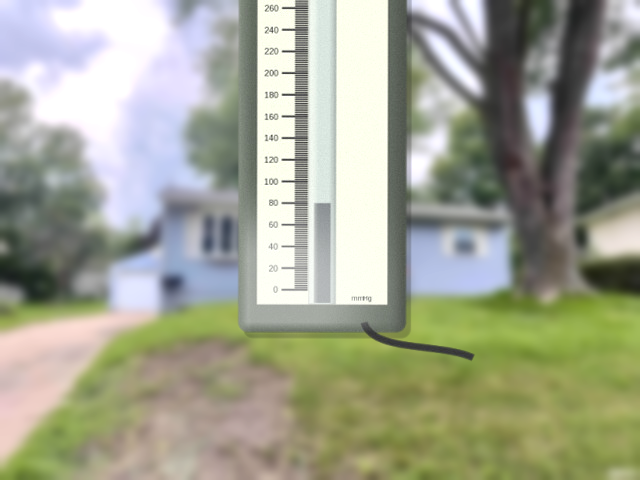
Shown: **80** mmHg
